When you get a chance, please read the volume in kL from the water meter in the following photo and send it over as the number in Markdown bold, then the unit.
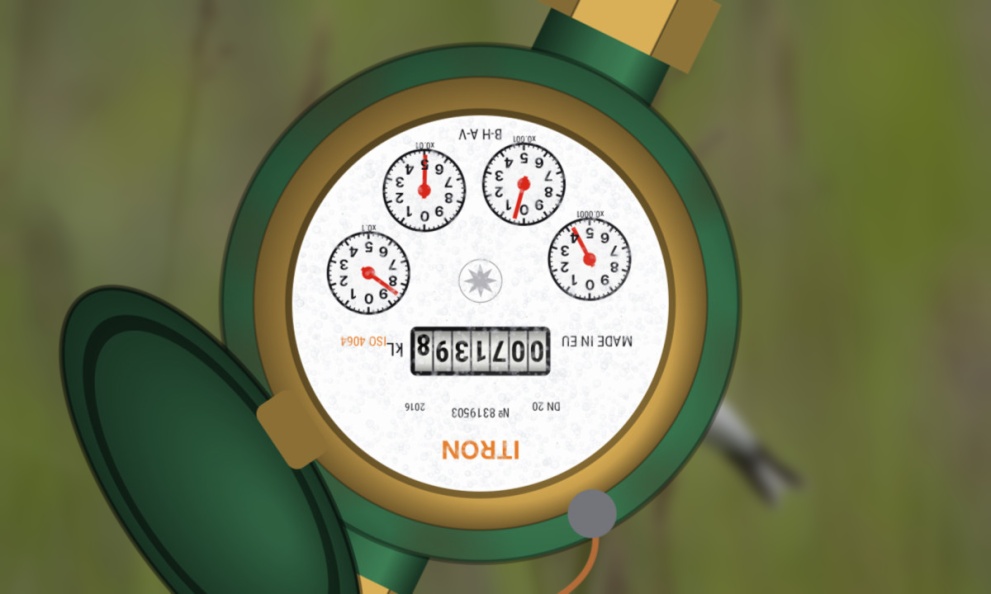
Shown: **71397.8504** kL
